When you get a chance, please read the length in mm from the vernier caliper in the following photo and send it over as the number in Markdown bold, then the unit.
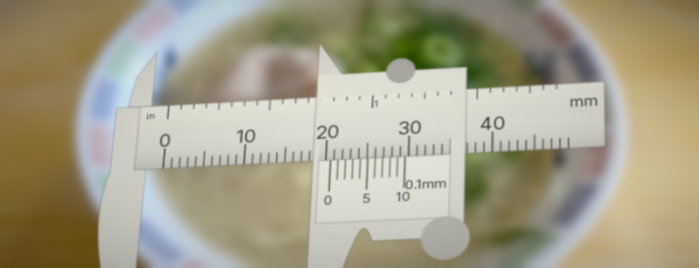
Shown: **20.6** mm
